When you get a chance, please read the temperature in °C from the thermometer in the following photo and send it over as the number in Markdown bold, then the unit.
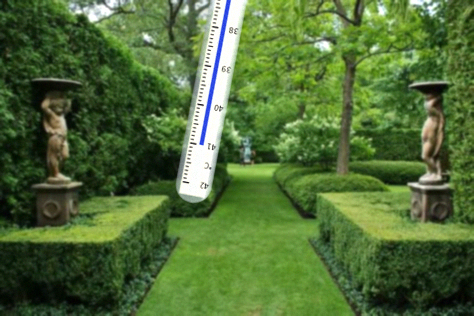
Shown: **41** °C
